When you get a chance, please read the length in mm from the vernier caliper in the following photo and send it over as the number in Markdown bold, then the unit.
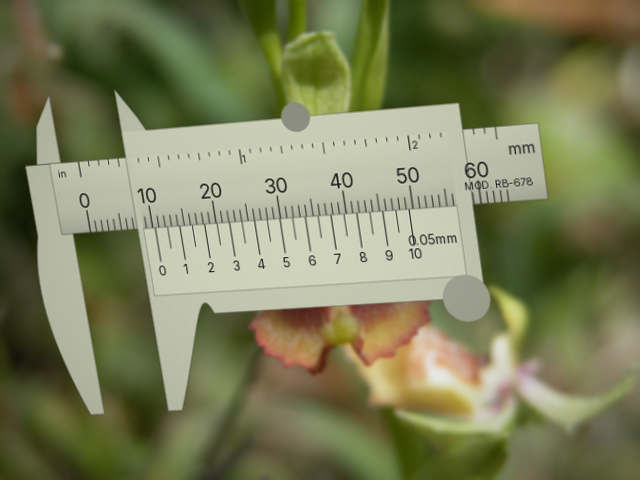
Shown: **10.4** mm
